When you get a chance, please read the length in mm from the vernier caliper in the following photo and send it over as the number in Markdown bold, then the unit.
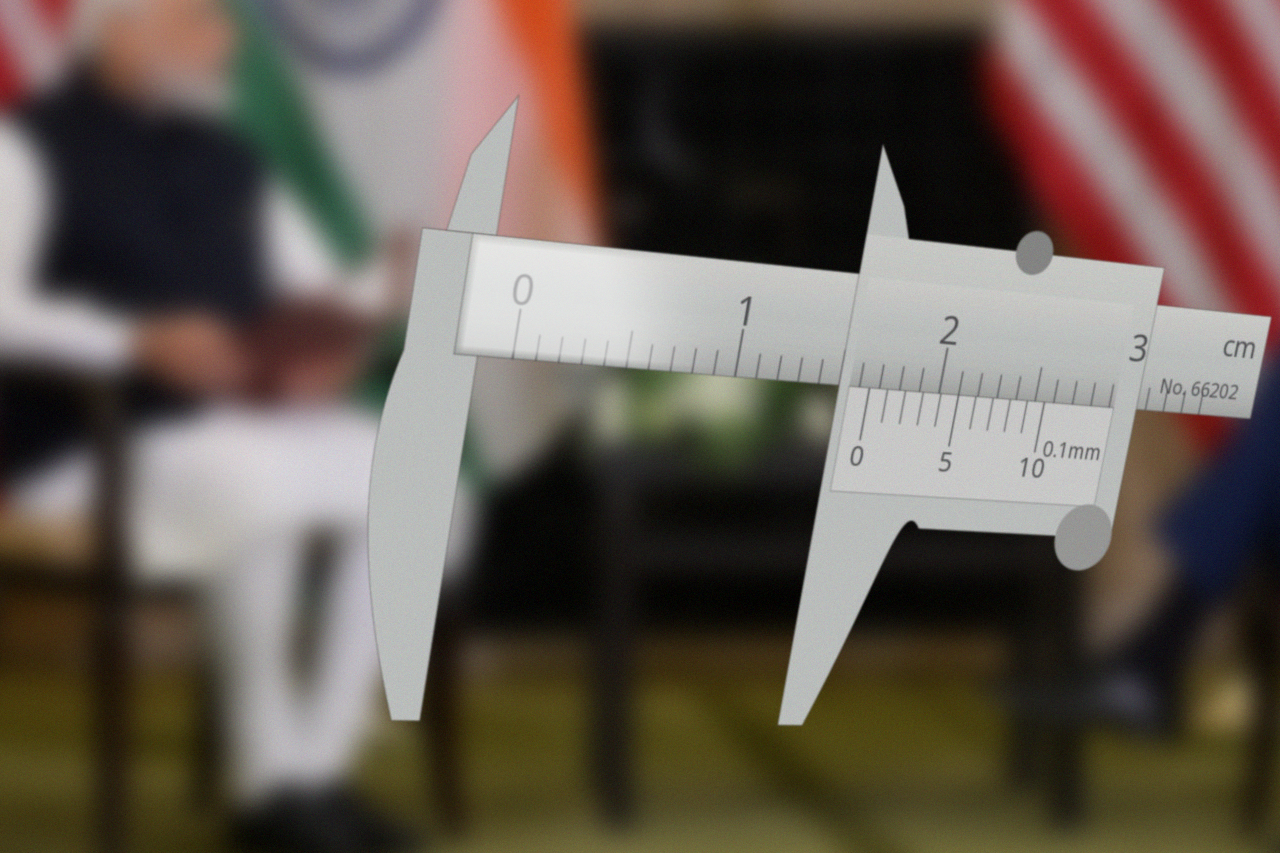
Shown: **16.5** mm
